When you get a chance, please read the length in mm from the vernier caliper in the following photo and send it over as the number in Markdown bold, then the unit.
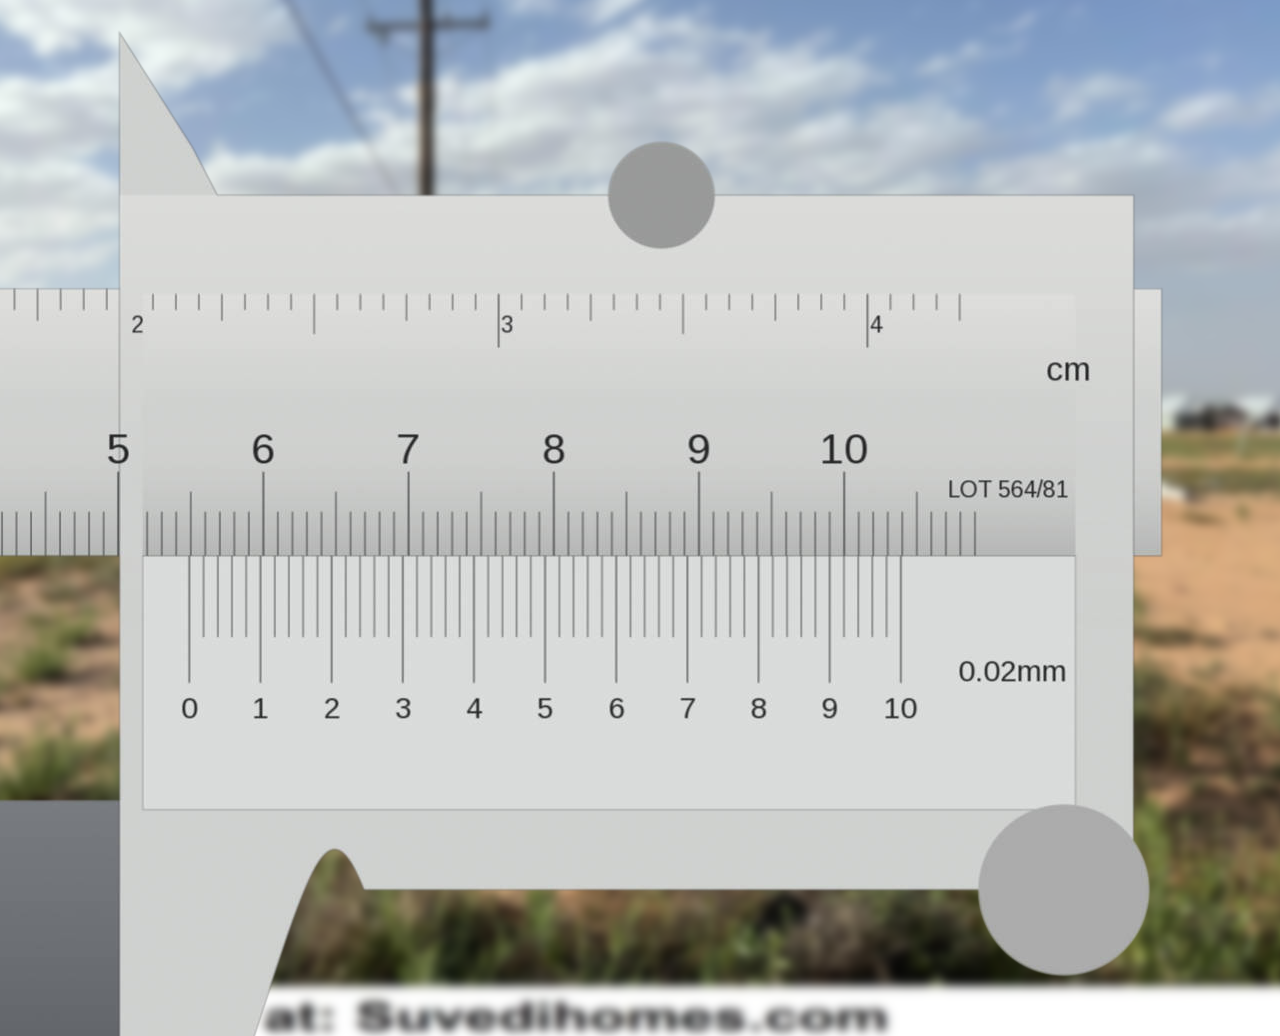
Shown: **54.9** mm
